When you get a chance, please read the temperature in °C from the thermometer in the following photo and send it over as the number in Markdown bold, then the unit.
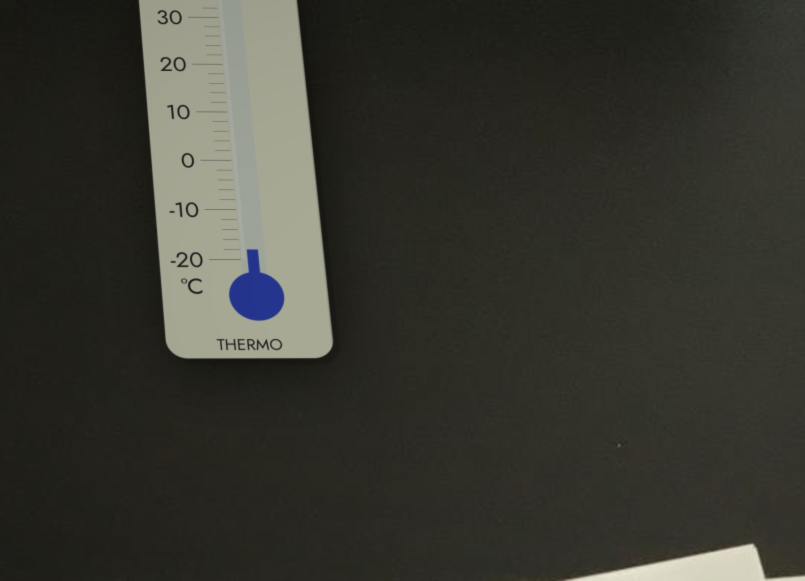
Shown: **-18** °C
